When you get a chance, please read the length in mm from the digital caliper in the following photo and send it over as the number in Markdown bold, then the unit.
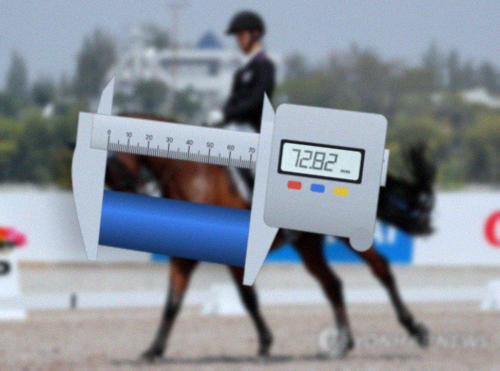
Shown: **72.82** mm
